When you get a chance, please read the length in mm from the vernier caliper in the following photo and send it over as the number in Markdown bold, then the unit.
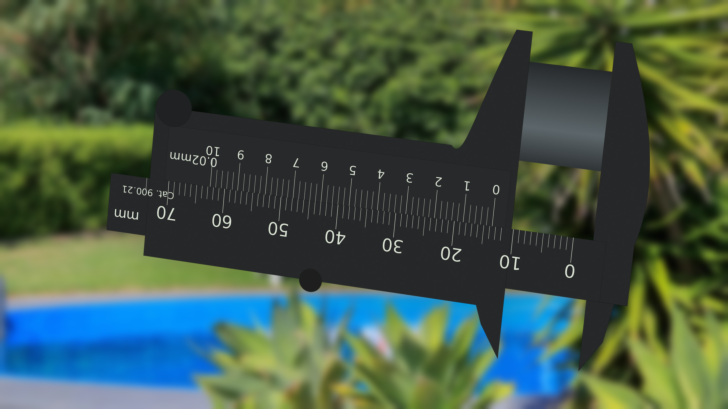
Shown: **13.6** mm
